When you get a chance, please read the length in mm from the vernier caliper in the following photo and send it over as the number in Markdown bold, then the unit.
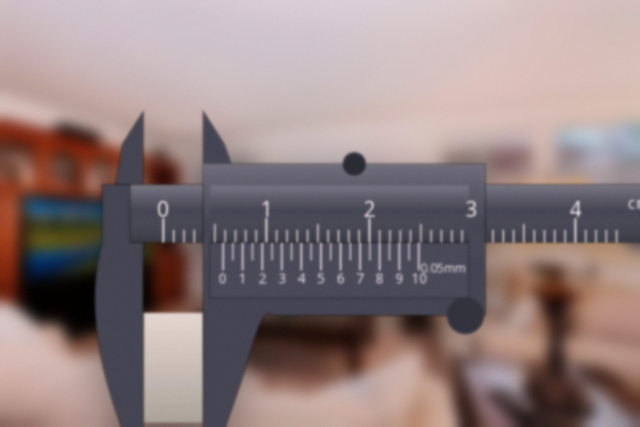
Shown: **5.8** mm
